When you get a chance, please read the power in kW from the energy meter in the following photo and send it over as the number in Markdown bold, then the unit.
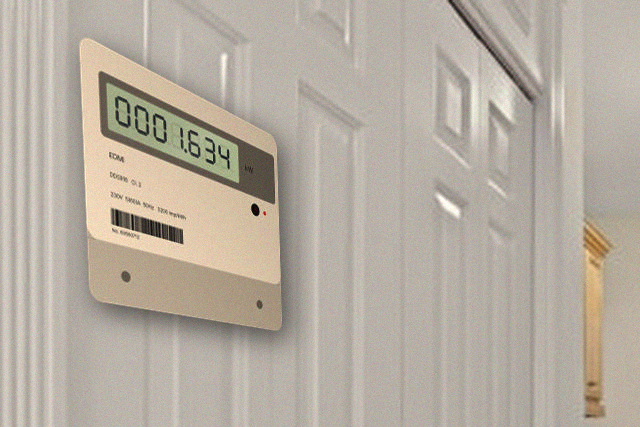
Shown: **1.634** kW
